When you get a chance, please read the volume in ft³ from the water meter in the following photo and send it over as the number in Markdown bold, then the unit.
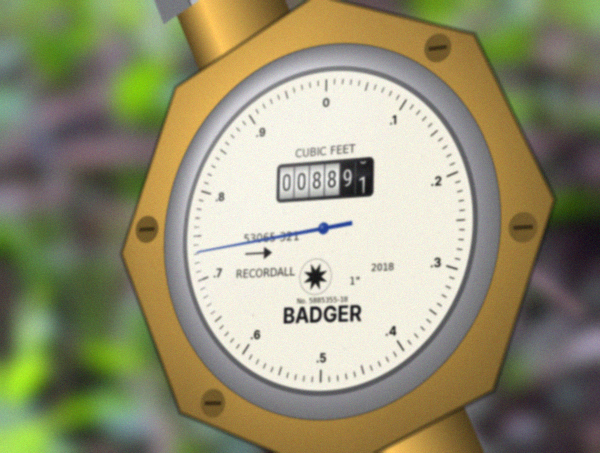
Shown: **8890.73** ft³
